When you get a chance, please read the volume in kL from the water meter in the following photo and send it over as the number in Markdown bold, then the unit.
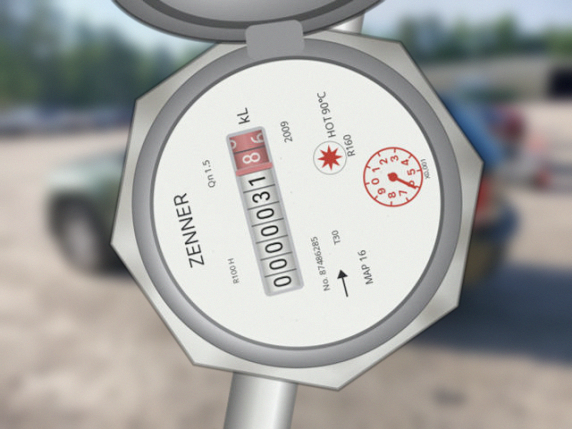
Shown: **31.856** kL
